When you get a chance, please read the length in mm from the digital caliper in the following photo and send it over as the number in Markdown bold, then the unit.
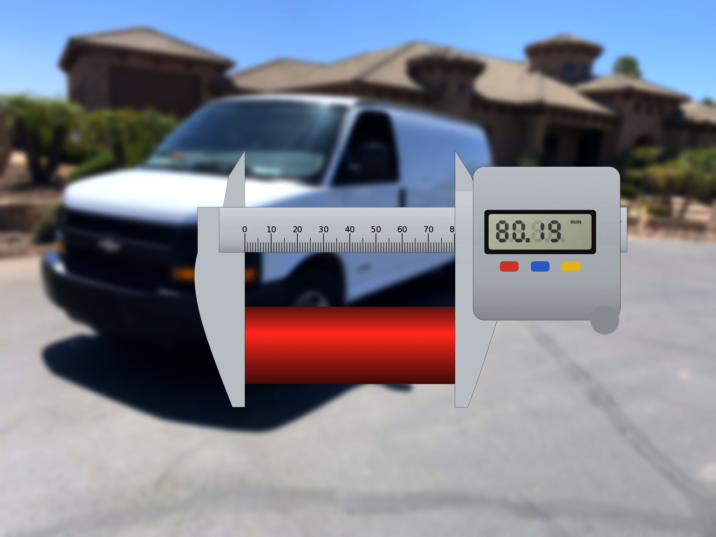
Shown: **80.19** mm
